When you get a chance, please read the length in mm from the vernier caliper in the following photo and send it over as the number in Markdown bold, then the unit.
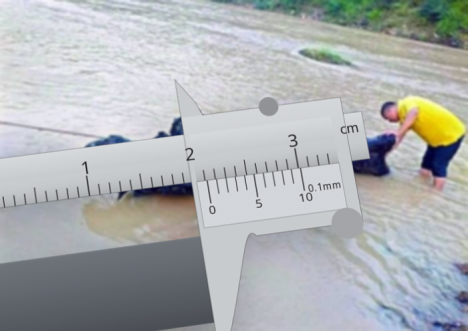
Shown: **21.2** mm
